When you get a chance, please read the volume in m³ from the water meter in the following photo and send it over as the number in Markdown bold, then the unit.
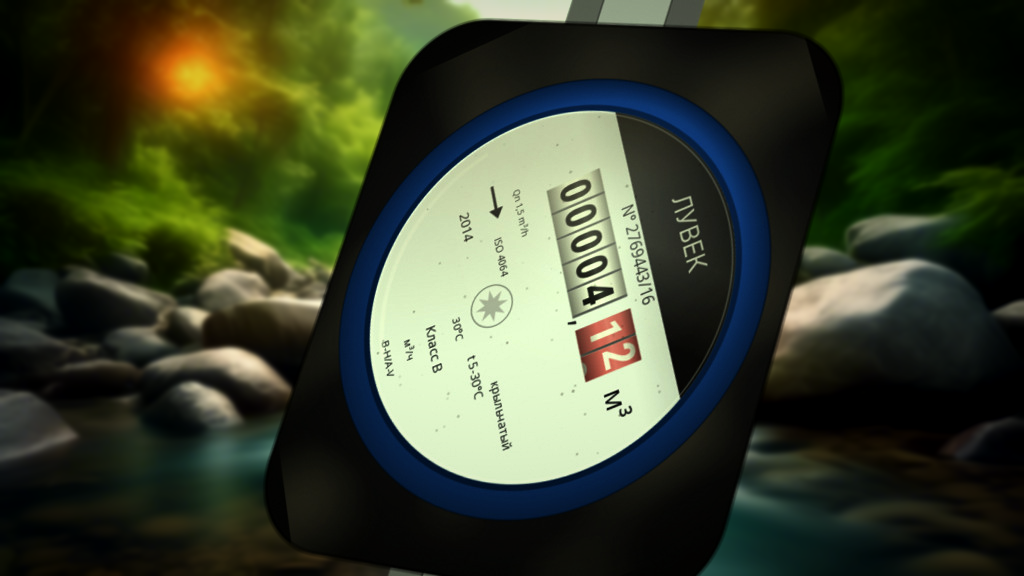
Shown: **4.12** m³
